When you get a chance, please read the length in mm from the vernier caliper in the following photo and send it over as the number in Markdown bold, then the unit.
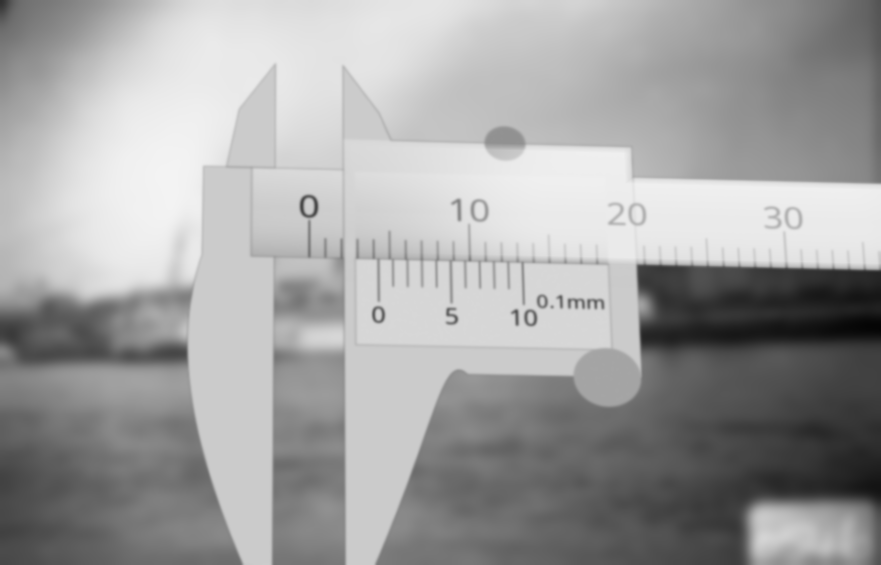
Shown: **4.3** mm
